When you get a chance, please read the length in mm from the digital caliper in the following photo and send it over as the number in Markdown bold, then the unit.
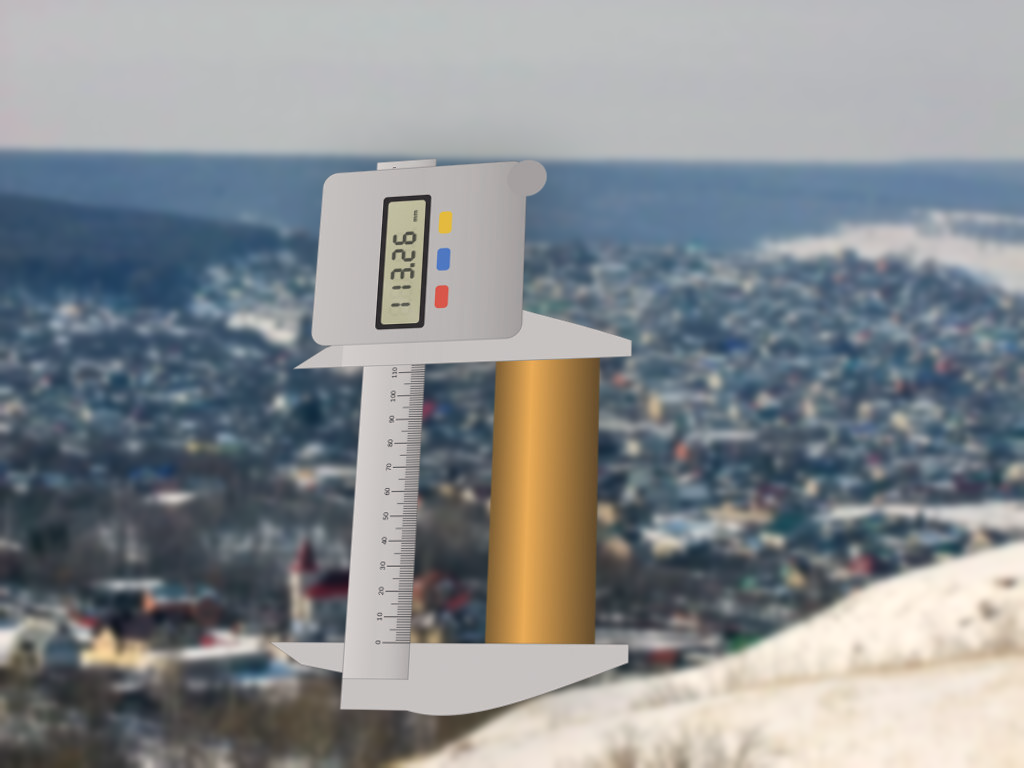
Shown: **113.26** mm
